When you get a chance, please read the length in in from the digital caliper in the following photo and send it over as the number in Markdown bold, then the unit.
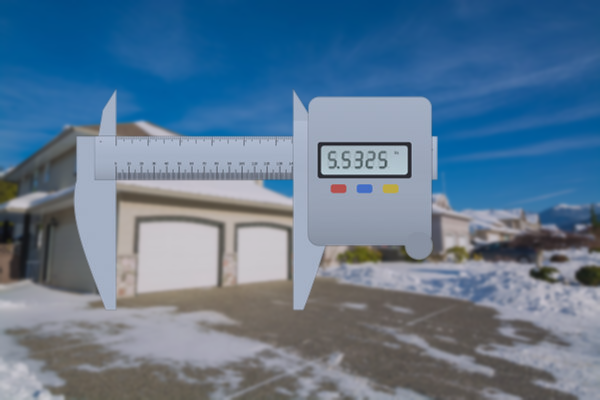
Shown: **5.5325** in
